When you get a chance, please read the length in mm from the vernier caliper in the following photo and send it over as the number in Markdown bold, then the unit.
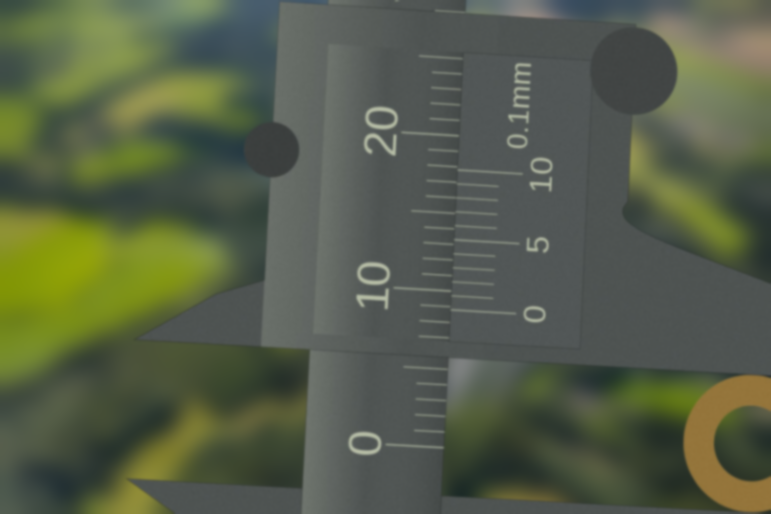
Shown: **8.8** mm
